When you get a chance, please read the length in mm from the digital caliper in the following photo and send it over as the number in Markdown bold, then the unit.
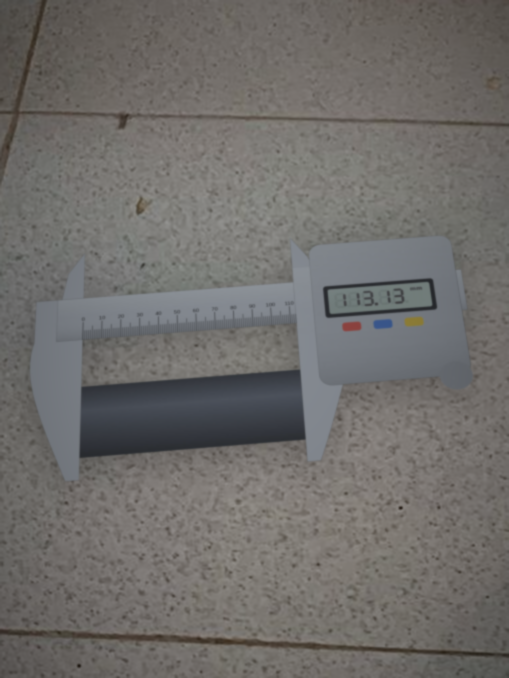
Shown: **113.13** mm
